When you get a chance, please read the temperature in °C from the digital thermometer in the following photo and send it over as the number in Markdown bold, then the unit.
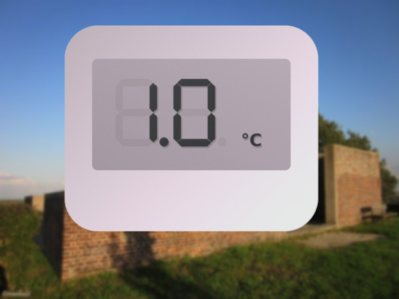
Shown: **1.0** °C
